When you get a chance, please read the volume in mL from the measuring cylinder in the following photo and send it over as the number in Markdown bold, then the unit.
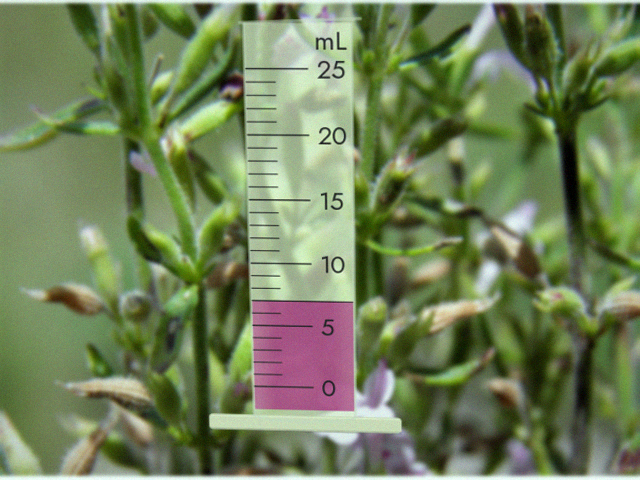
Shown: **7** mL
